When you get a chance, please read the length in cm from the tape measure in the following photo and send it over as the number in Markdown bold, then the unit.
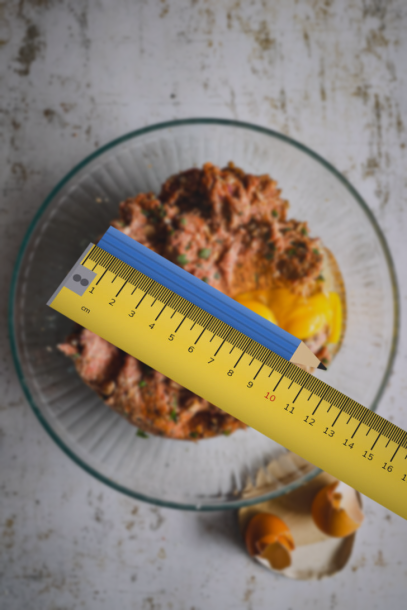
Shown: **11.5** cm
